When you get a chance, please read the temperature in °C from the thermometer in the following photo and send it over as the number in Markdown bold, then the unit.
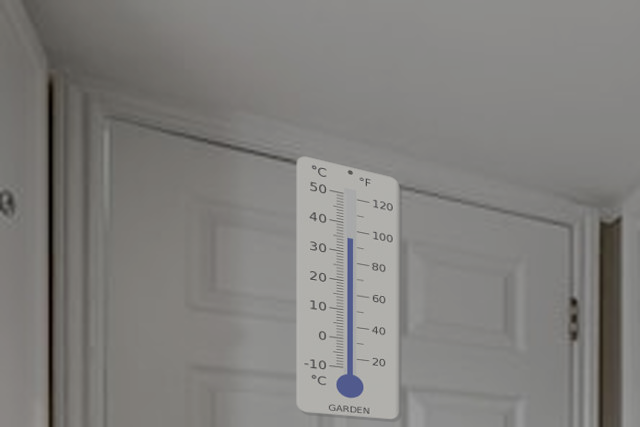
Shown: **35** °C
